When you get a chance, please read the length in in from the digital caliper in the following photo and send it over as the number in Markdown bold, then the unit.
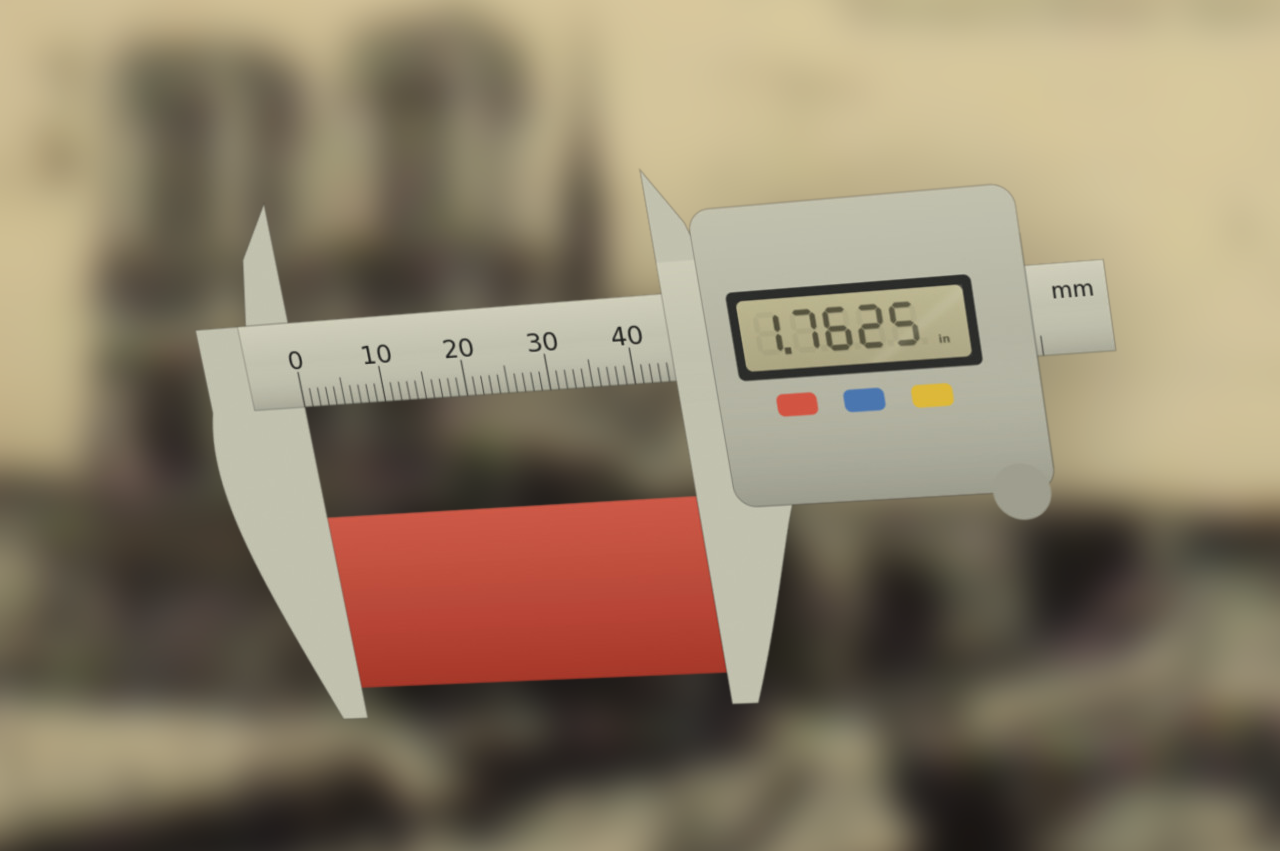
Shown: **1.7625** in
